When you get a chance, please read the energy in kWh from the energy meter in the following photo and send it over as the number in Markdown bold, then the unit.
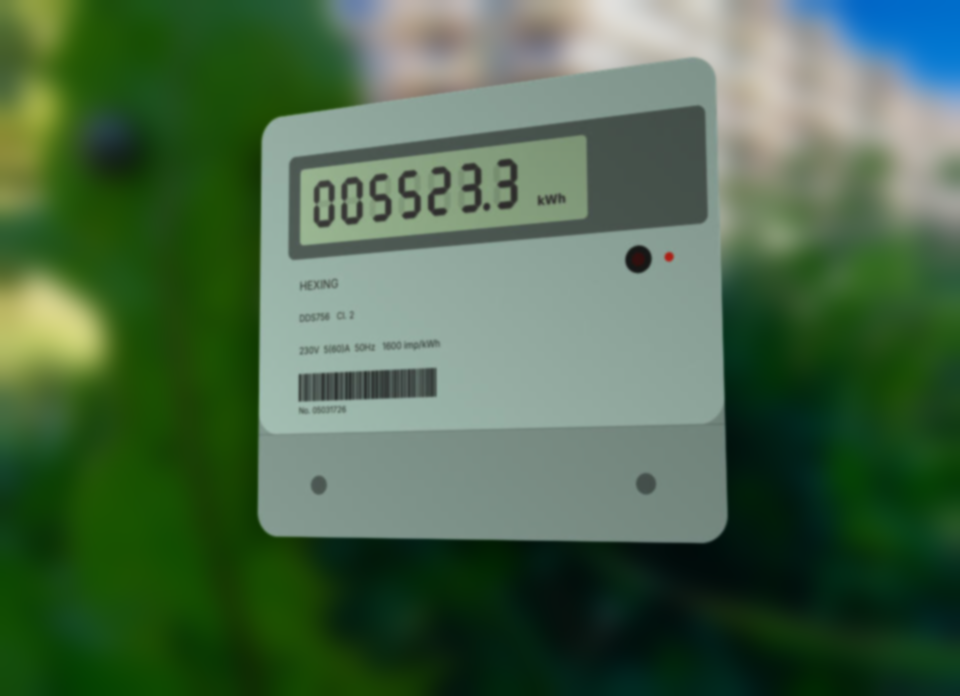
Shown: **5523.3** kWh
